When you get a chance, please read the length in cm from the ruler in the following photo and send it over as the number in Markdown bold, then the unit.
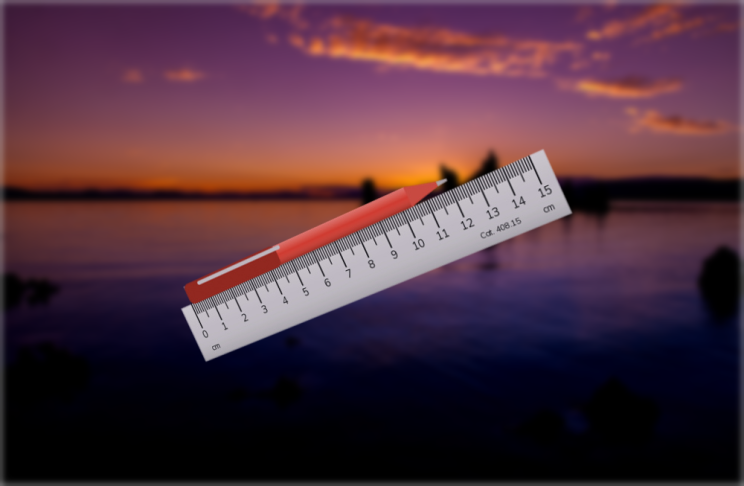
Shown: **12** cm
